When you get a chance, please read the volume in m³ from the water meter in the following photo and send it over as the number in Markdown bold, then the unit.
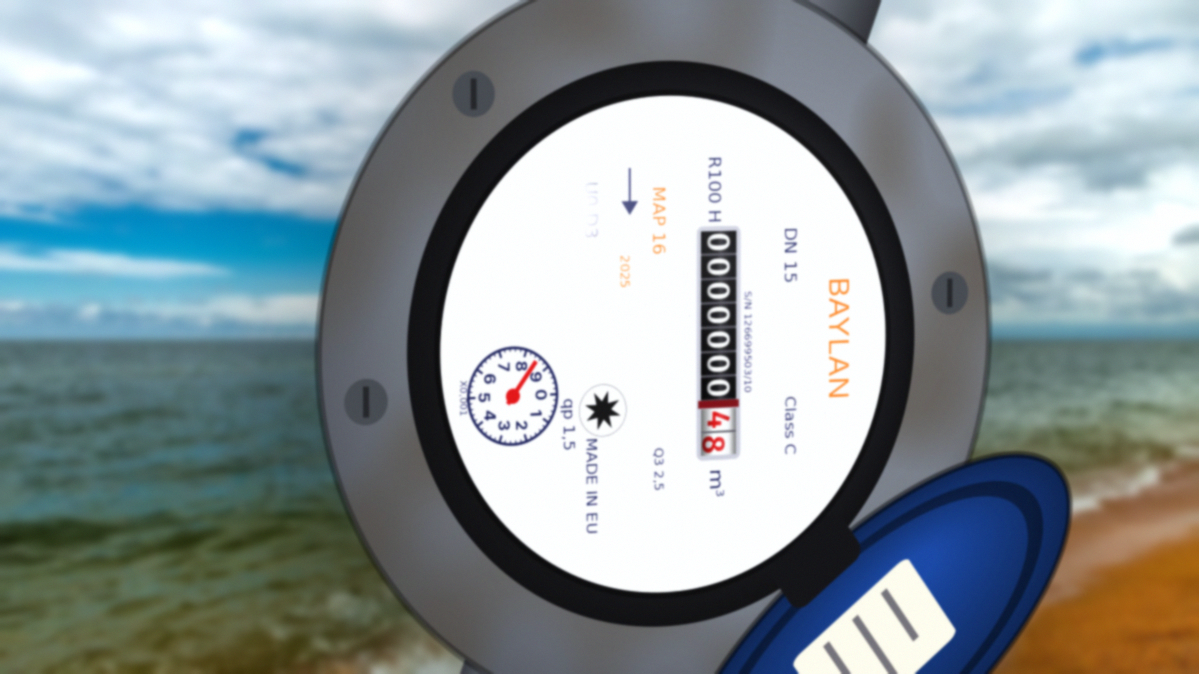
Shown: **0.478** m³
